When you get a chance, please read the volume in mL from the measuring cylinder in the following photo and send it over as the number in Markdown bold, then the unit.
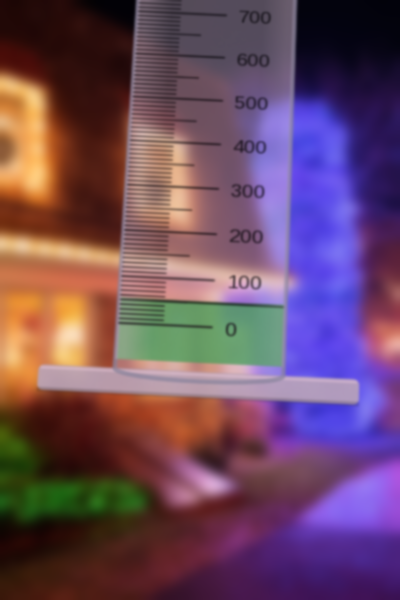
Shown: **50** mL
